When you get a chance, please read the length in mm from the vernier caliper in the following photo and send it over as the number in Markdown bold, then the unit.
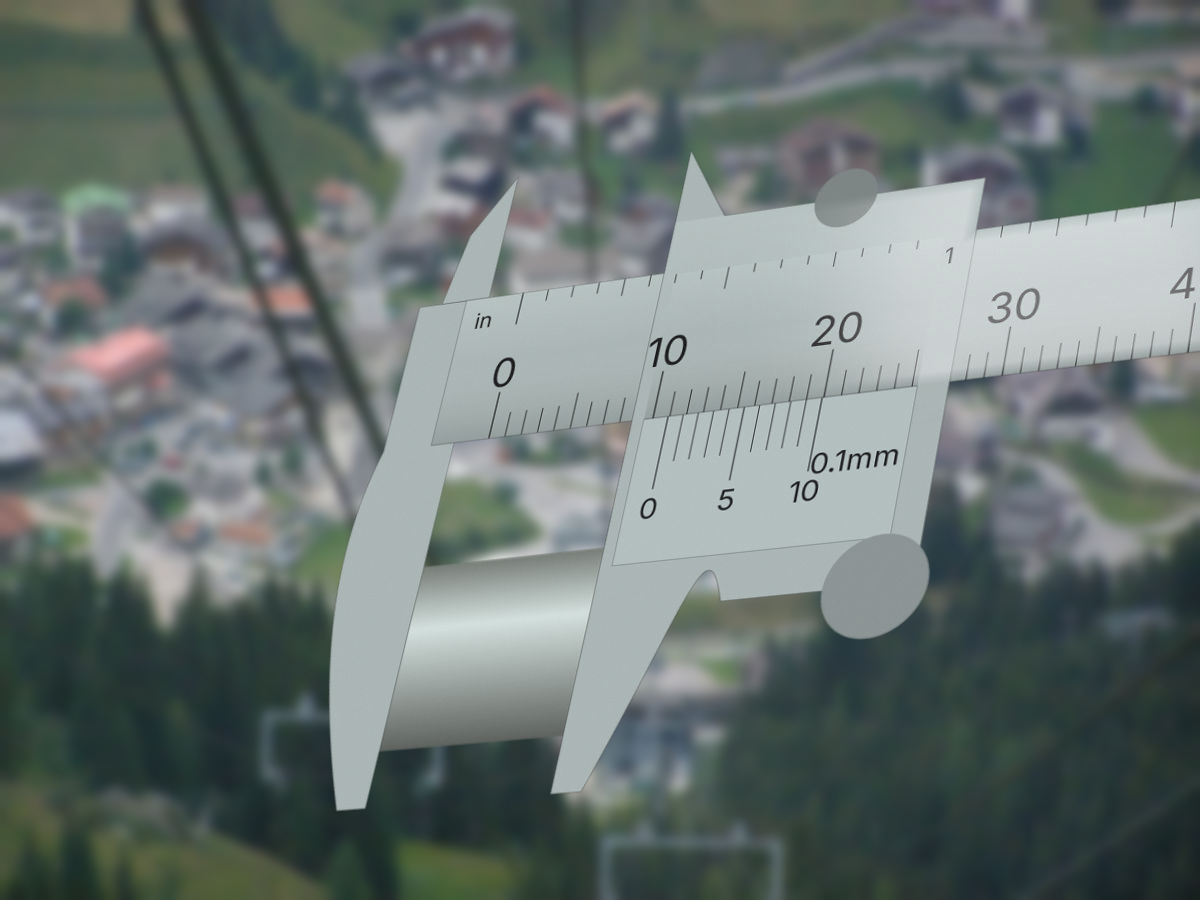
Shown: **10.9** mm
